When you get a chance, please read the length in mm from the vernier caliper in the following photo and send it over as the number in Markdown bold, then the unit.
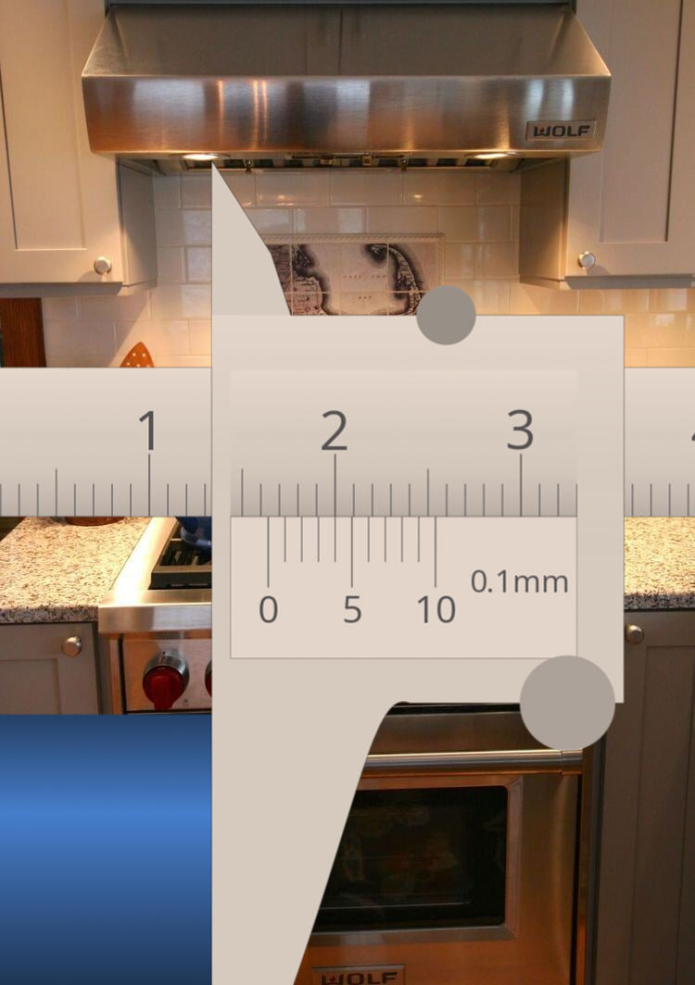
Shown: **16.4** mm
